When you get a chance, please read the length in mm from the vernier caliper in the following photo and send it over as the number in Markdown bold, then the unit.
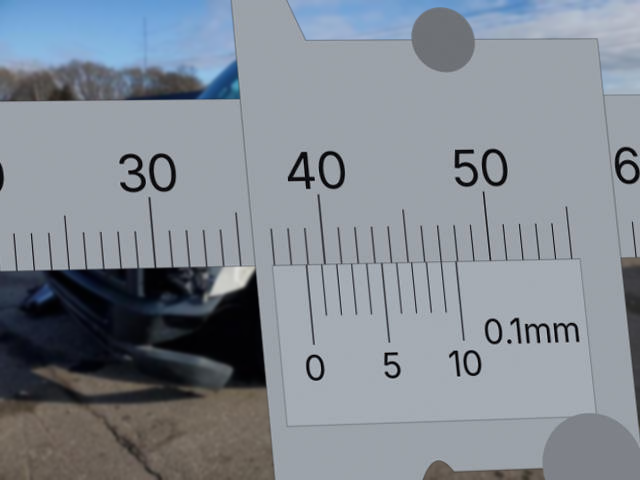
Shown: **38.9** mm
